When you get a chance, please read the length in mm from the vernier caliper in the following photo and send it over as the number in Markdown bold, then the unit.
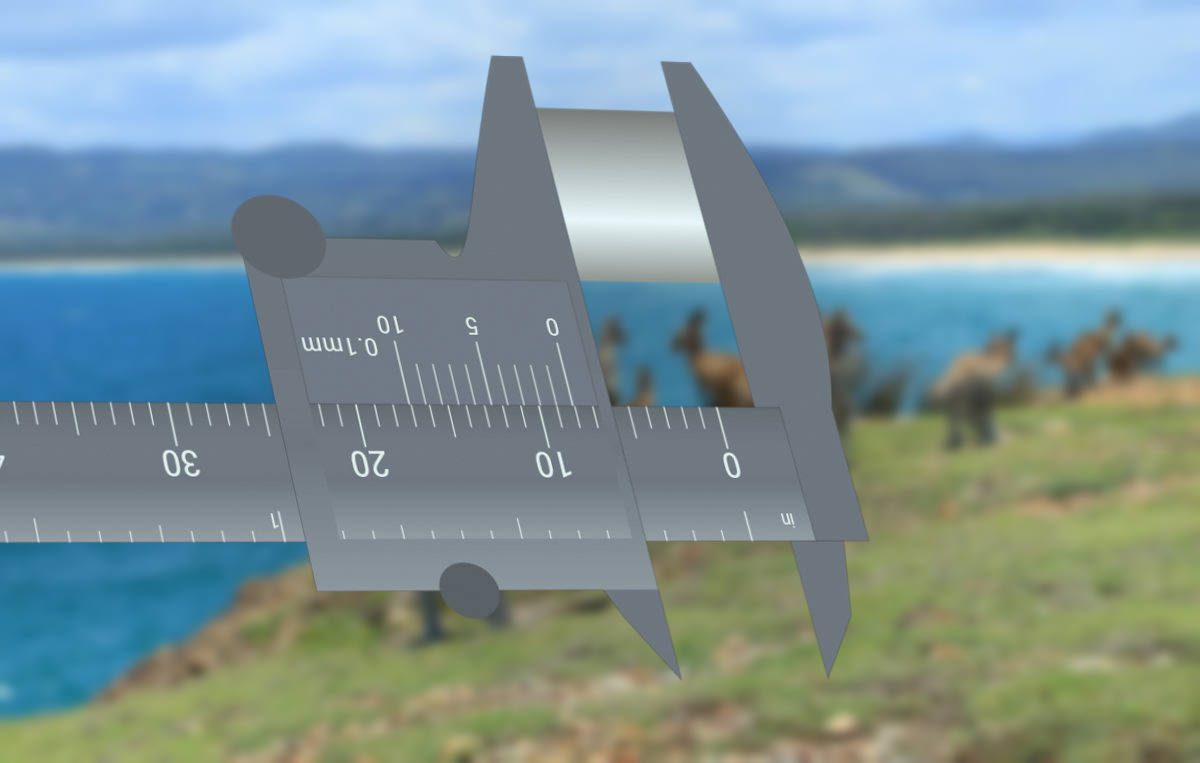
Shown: **8.1** mm
